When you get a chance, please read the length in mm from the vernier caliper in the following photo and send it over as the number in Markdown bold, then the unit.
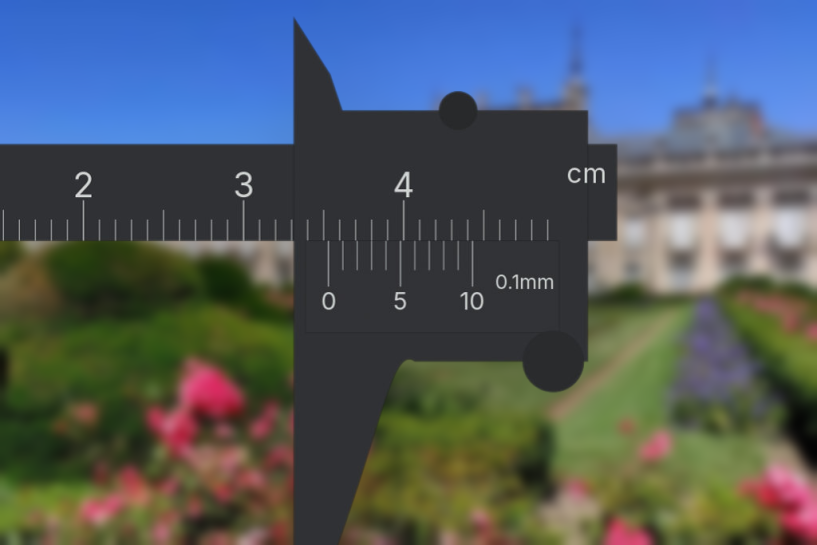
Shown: **35.3** mm
